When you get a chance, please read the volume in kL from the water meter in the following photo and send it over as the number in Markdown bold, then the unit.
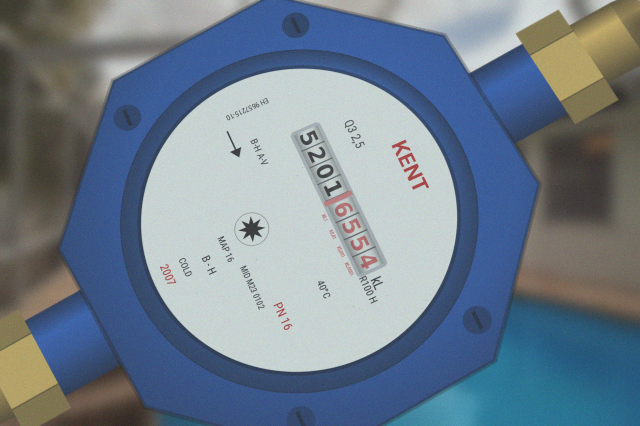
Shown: **5201.6554** kL
